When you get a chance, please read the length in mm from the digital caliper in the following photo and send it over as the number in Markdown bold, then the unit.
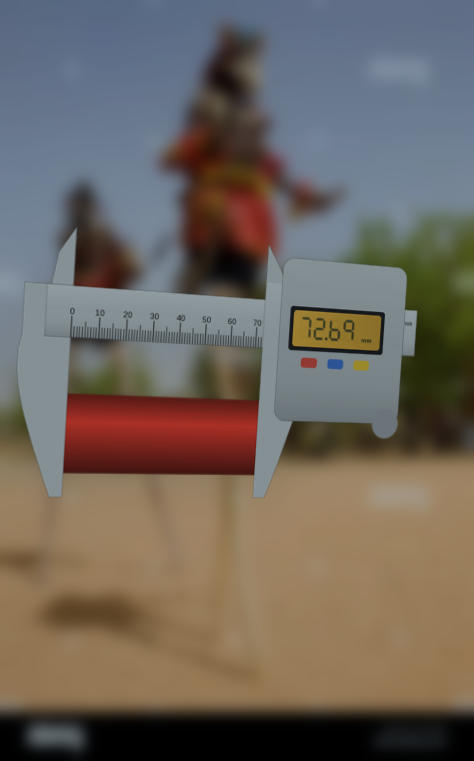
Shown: **72.69** mm
